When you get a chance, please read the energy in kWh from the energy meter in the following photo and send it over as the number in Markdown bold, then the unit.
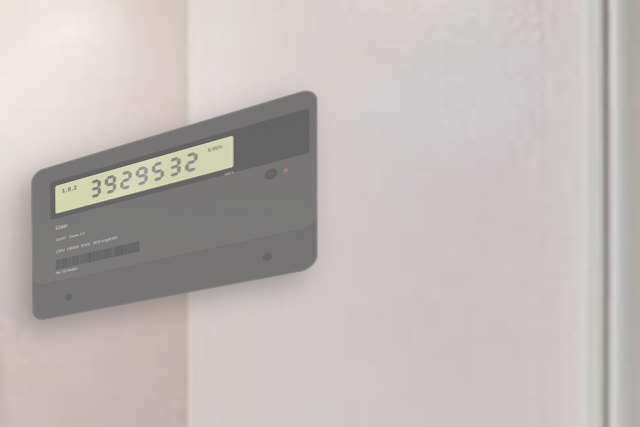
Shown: **3929532** kWh
